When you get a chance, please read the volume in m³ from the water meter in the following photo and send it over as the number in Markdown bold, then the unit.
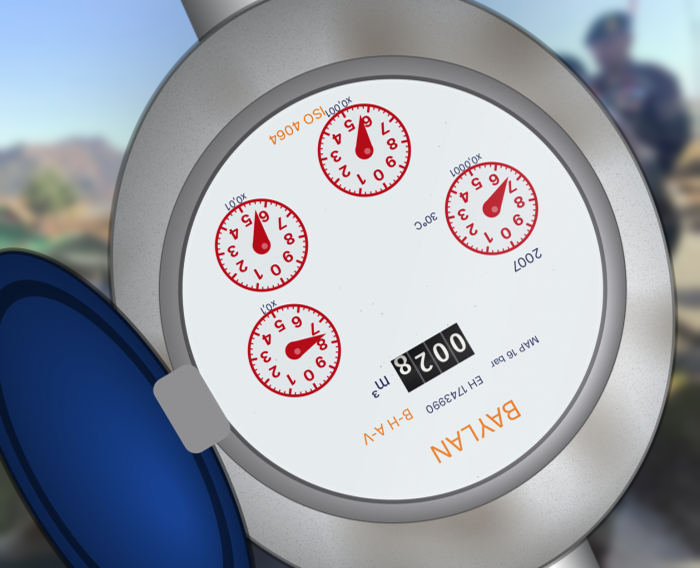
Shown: **27.7556** m³
